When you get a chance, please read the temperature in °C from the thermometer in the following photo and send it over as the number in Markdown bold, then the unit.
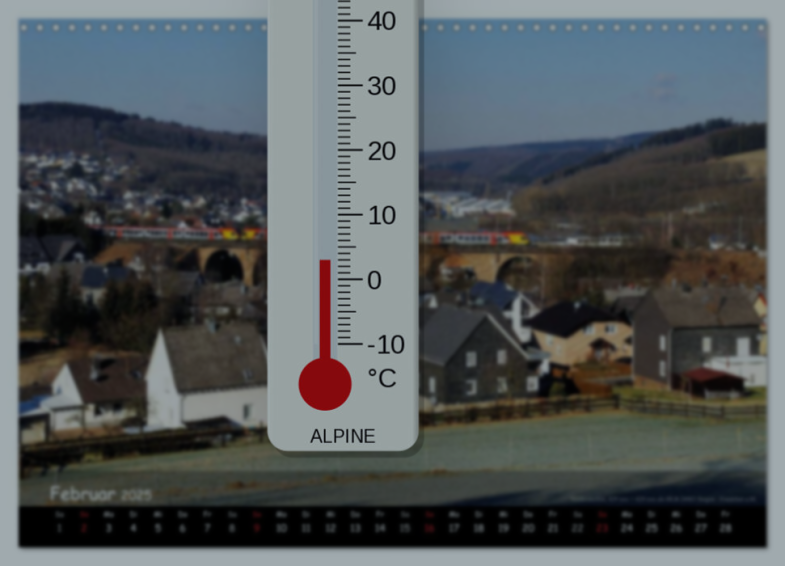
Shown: **3** °C
